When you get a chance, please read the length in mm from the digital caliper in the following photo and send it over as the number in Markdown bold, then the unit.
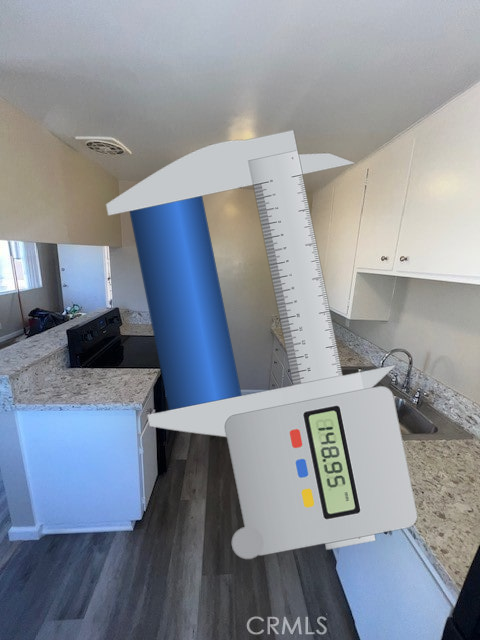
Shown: **148.95** mm
